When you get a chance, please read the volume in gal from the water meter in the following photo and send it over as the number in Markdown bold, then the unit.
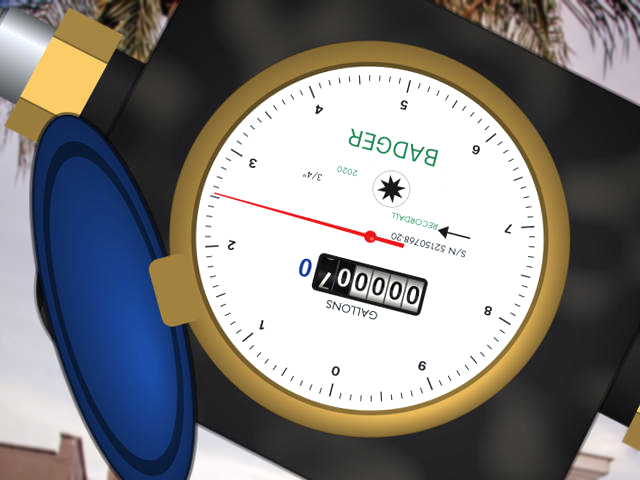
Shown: **72.5** gal
